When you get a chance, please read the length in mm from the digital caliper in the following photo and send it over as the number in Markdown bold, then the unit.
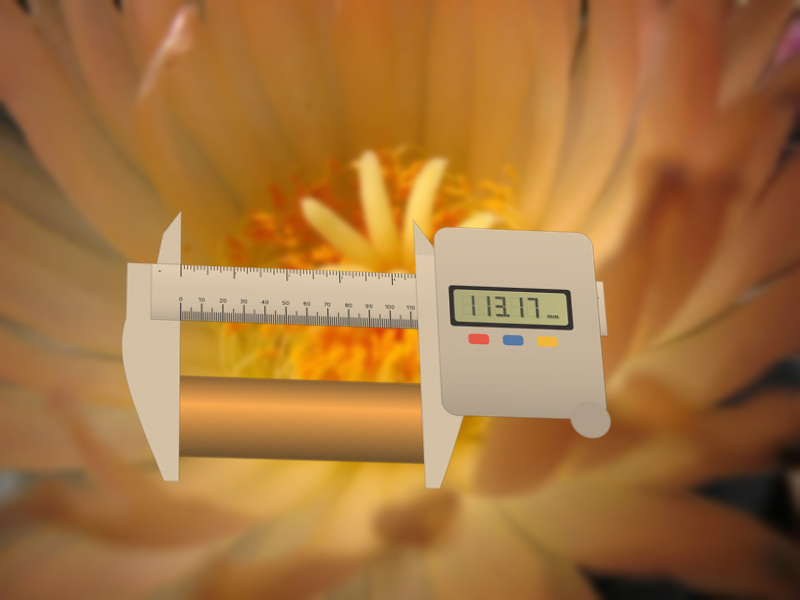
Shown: **113.17** mm
